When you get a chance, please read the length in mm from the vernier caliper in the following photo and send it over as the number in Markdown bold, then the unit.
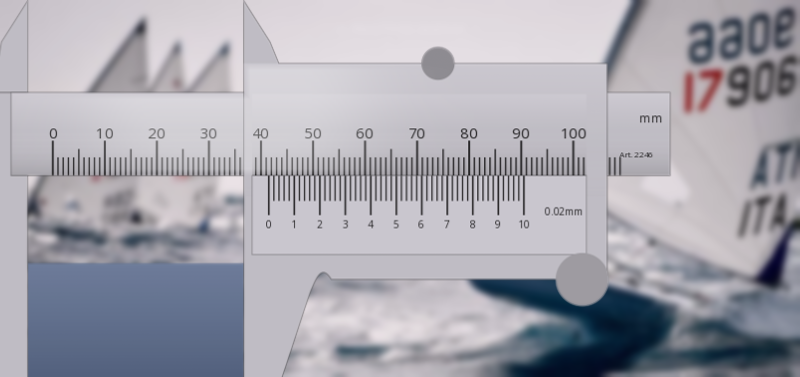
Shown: **41.5** mm
